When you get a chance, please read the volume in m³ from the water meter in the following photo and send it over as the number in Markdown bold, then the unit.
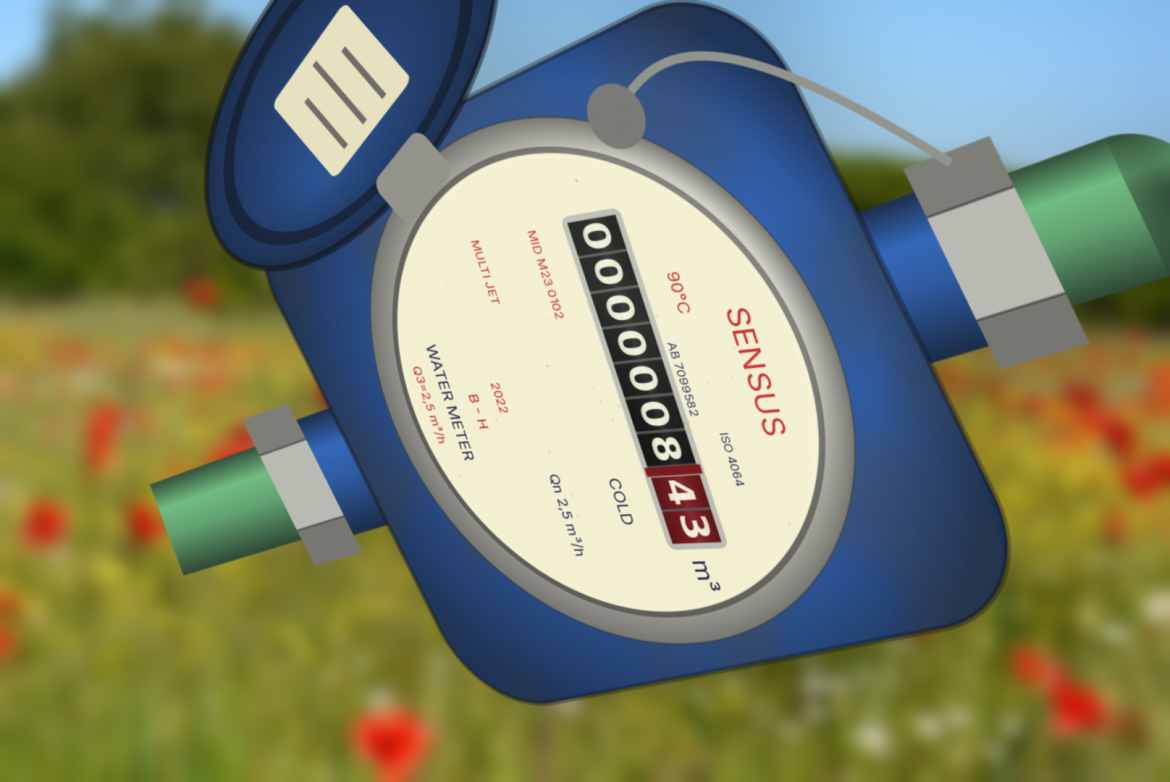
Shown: **8.43** m³
